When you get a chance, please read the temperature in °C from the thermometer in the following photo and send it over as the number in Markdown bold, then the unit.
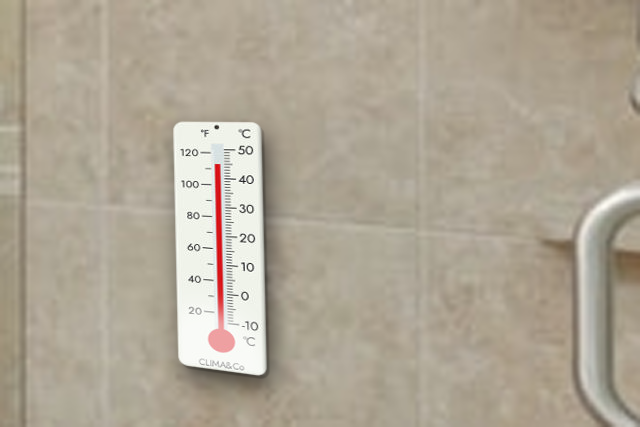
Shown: **45** °C
